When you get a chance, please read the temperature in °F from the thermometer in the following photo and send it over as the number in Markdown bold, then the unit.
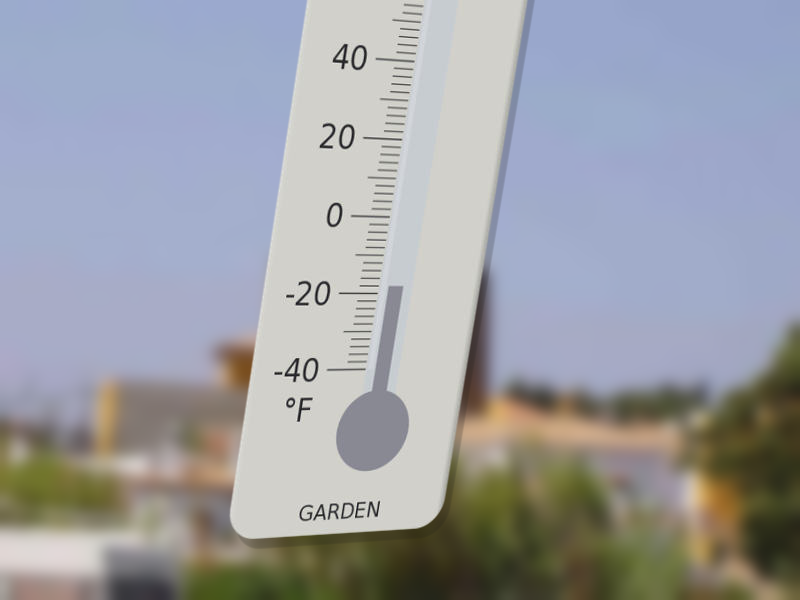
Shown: **-18** °F
